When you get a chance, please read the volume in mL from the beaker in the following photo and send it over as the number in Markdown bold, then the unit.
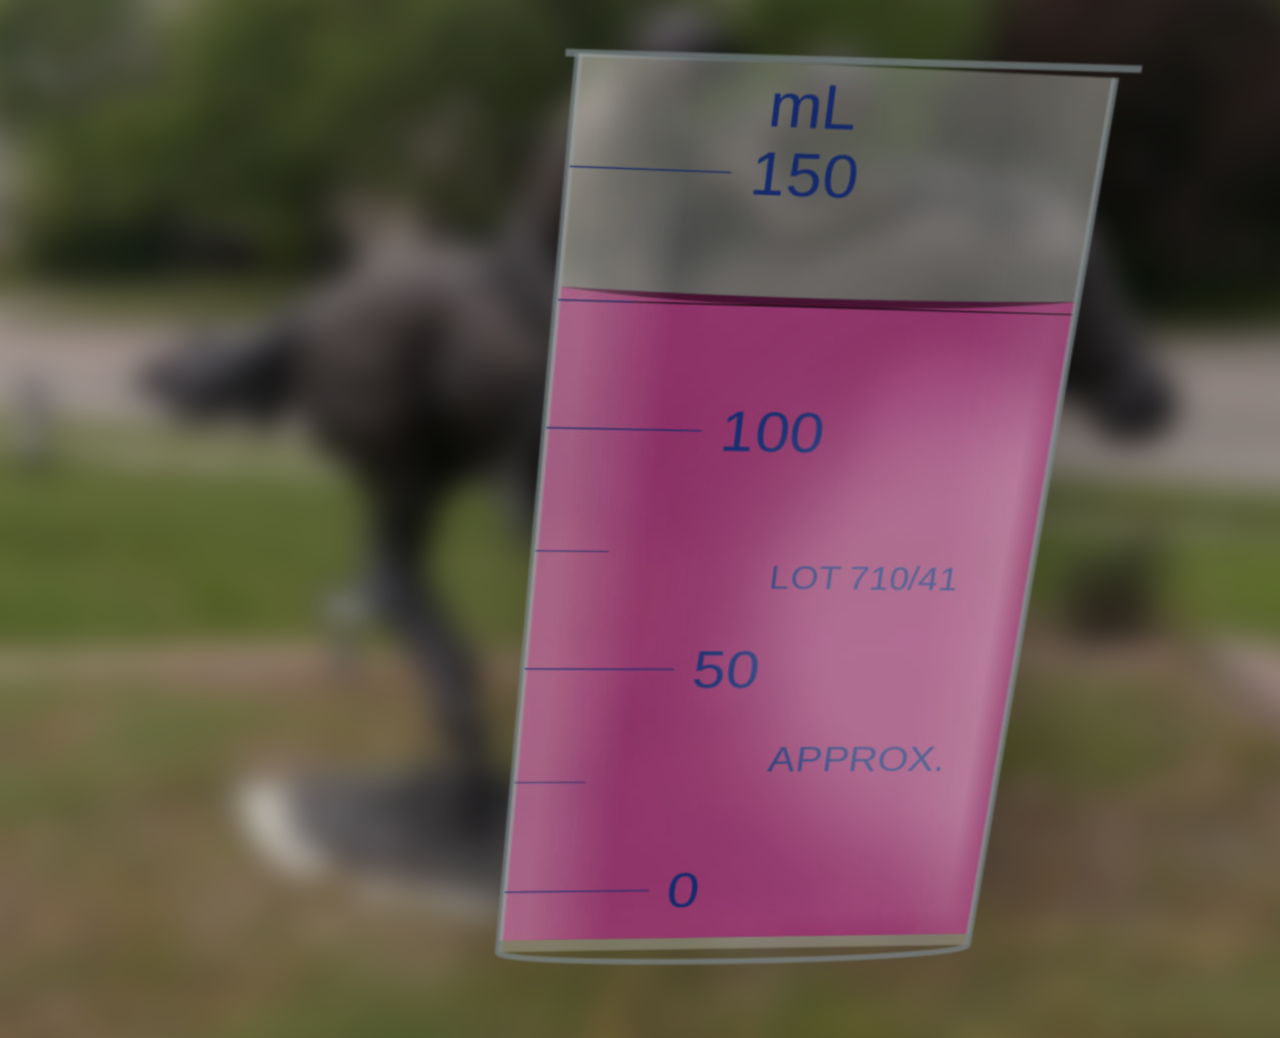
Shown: **125** mL
